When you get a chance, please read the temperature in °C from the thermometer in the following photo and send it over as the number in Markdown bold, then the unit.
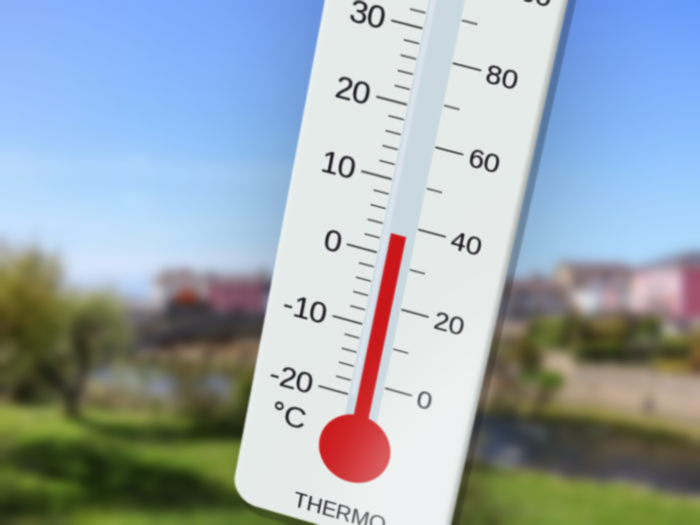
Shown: **3** °C
